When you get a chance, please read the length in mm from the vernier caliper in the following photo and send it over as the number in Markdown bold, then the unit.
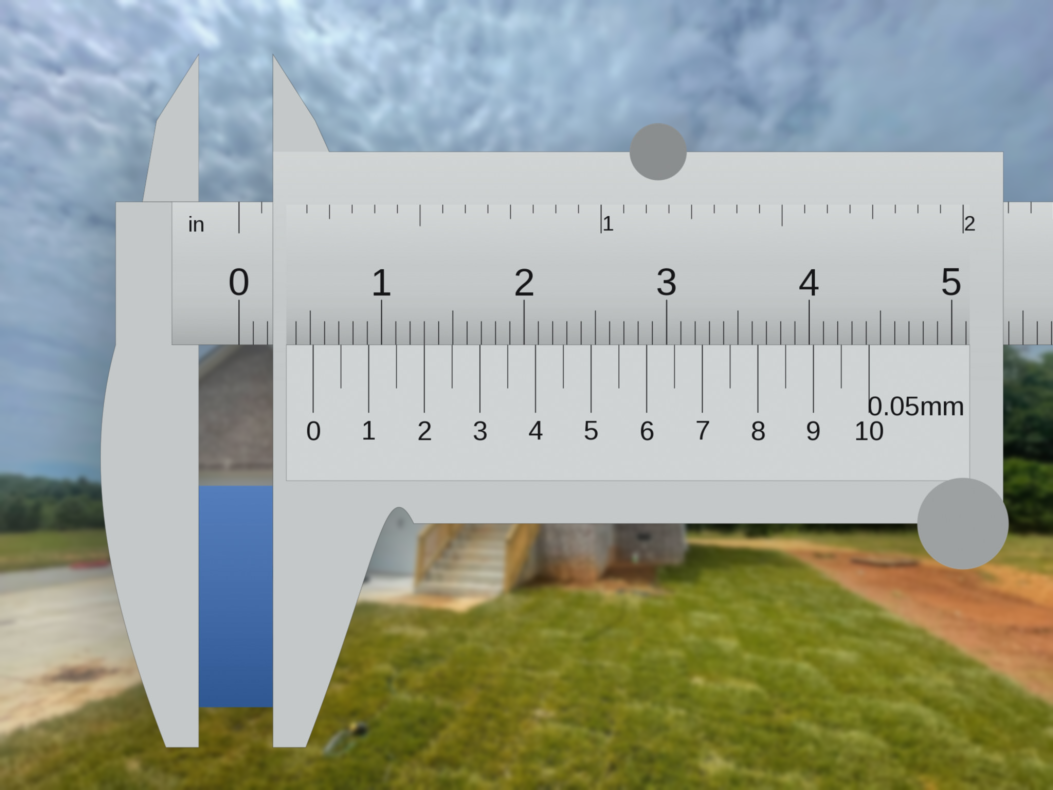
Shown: **5.2** mm
